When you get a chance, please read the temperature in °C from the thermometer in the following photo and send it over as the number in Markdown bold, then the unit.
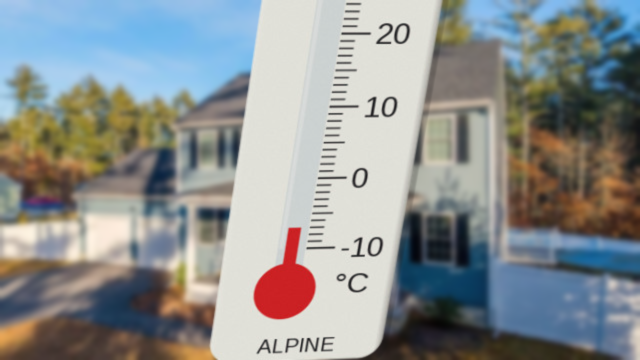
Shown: **-7** °C
